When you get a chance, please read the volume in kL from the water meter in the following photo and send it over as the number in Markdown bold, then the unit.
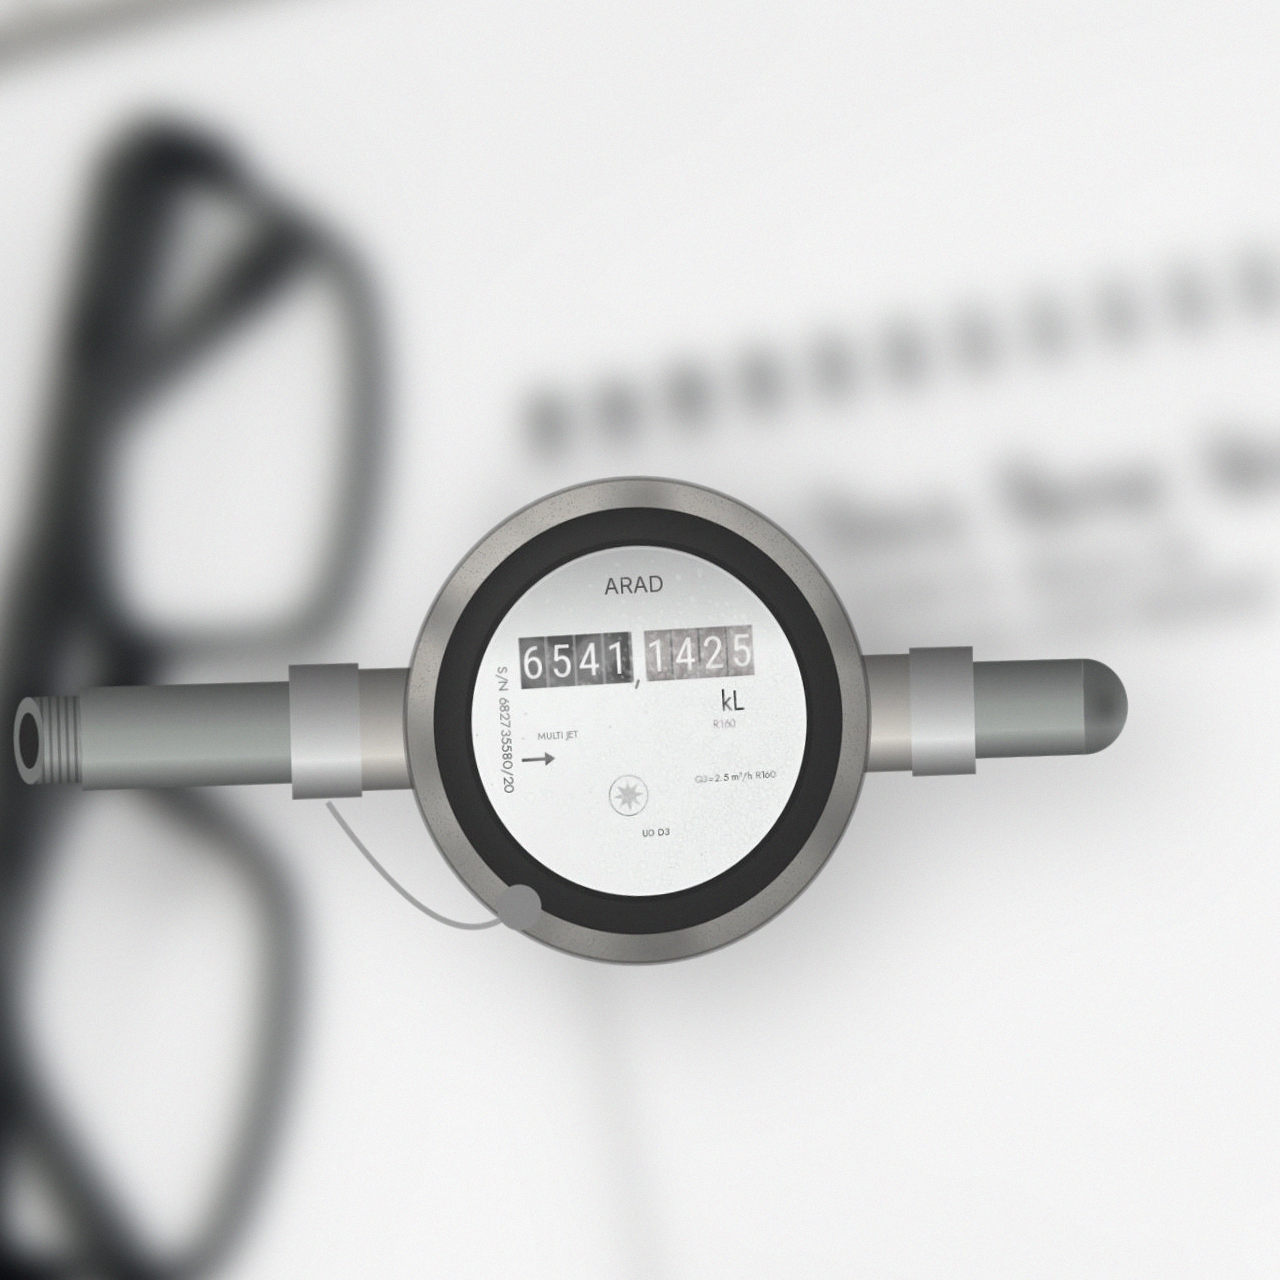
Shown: **6541.1425** kL
